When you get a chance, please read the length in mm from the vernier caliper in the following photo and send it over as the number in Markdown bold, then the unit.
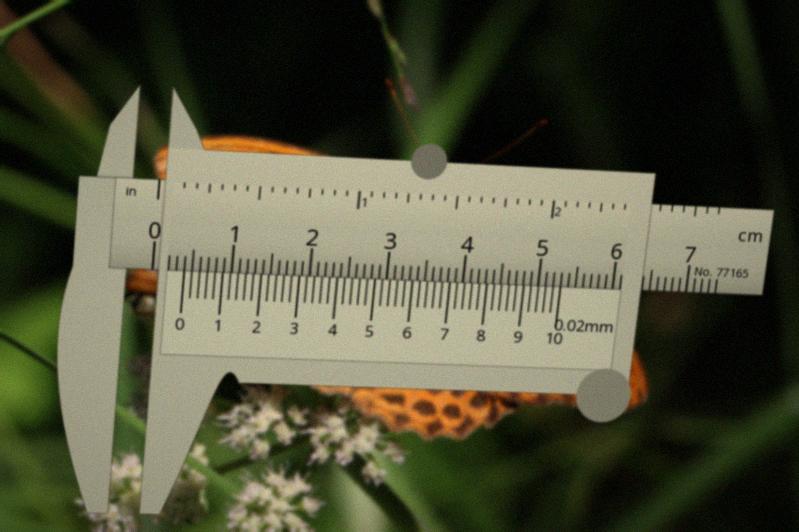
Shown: **4.0** mm
